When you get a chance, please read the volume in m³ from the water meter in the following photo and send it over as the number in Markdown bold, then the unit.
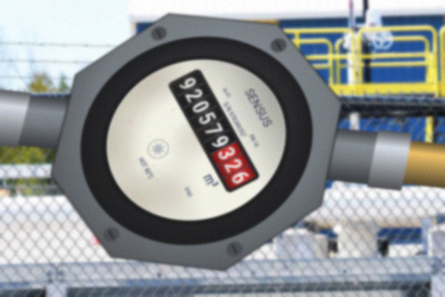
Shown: **920579.326** m³
